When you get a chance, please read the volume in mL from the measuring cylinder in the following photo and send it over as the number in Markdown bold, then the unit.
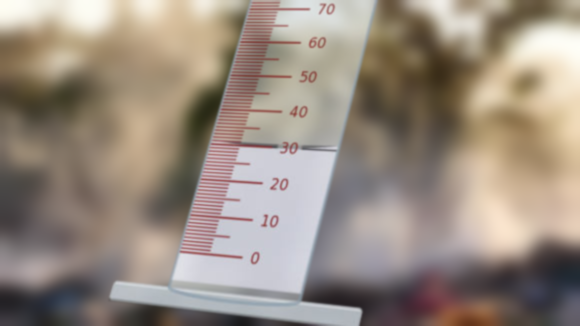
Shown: **30** mL
